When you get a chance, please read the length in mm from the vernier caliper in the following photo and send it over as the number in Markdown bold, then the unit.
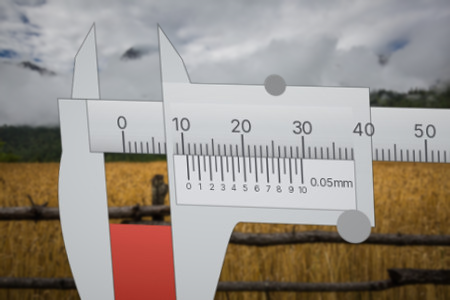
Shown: **10.6** mm
